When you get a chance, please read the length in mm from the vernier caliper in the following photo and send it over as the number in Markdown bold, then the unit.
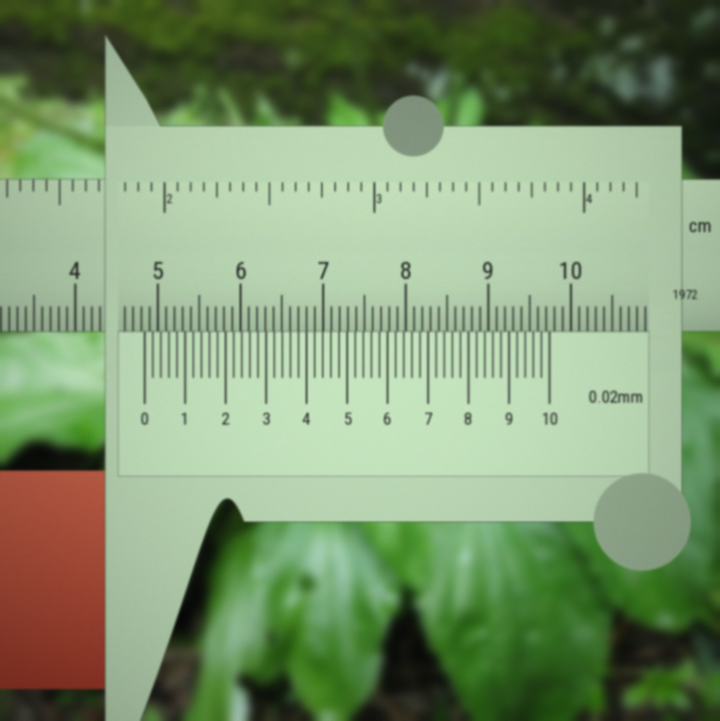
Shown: **48.4** mm
